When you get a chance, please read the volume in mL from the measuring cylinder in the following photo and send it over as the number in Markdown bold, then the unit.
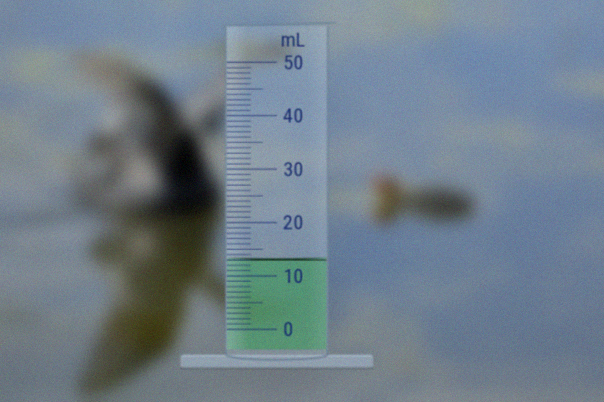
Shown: **13** mL
